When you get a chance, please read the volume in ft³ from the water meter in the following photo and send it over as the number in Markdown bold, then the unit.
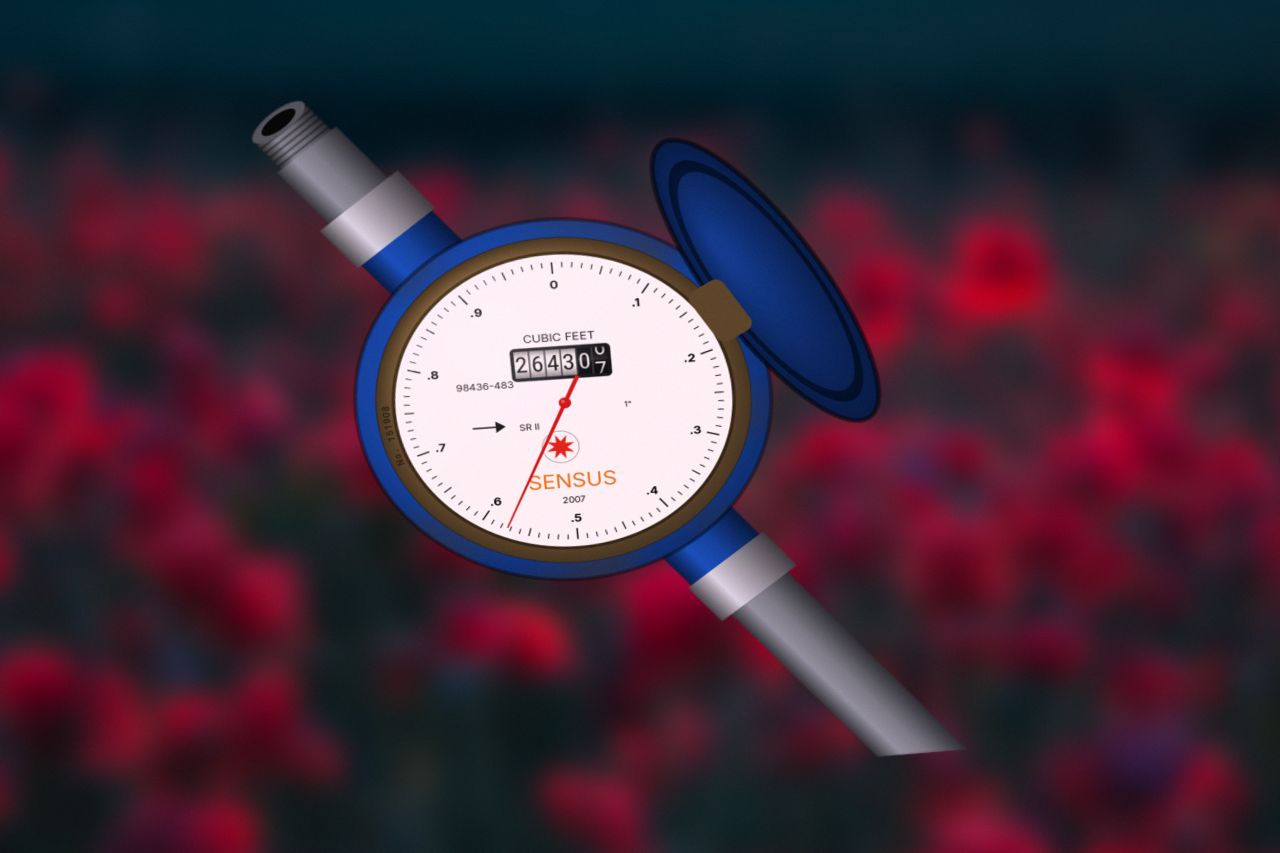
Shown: **264306.57** ft³
